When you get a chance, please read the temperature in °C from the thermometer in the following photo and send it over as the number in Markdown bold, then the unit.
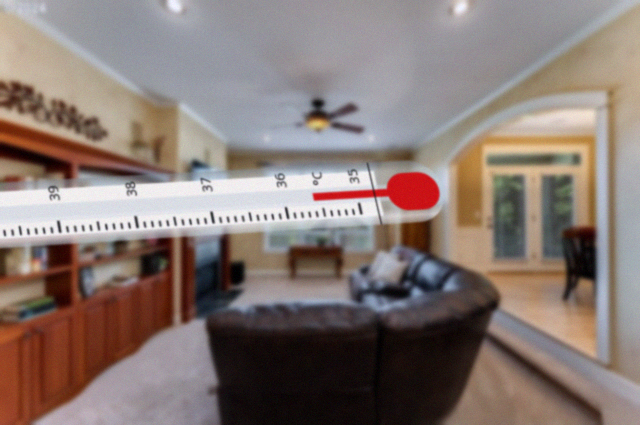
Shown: **35.6** °C
